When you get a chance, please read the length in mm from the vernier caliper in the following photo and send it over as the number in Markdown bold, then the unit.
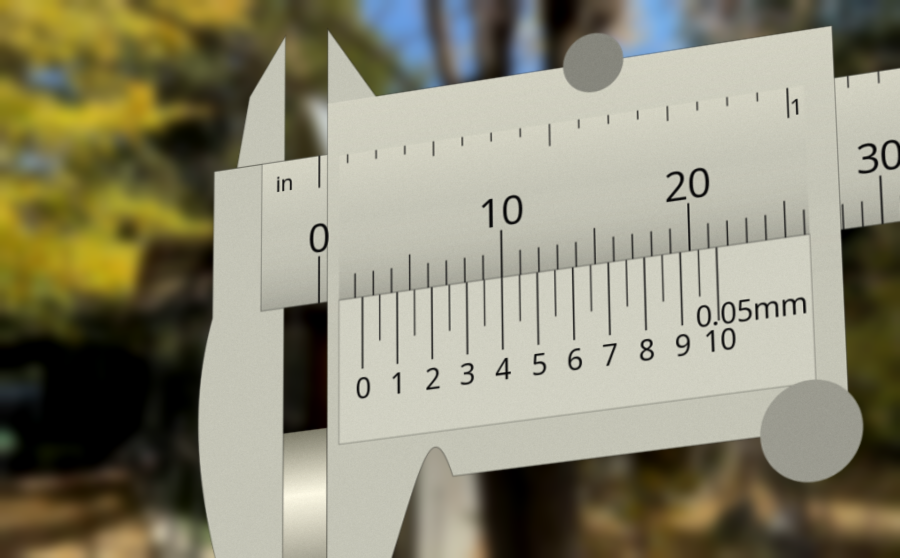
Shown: **2.4** mm
